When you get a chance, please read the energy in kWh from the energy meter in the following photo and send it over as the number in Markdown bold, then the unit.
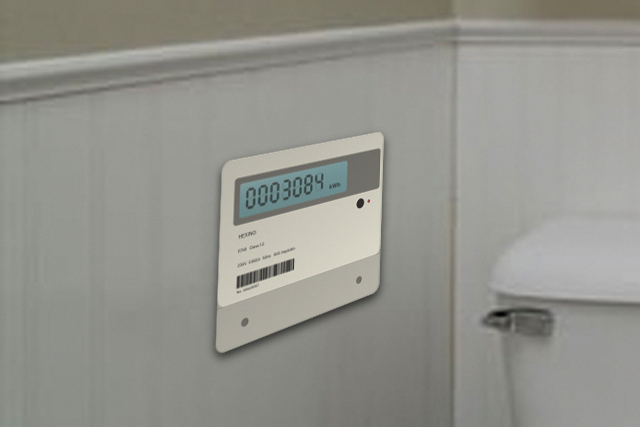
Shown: **3084** kWh
